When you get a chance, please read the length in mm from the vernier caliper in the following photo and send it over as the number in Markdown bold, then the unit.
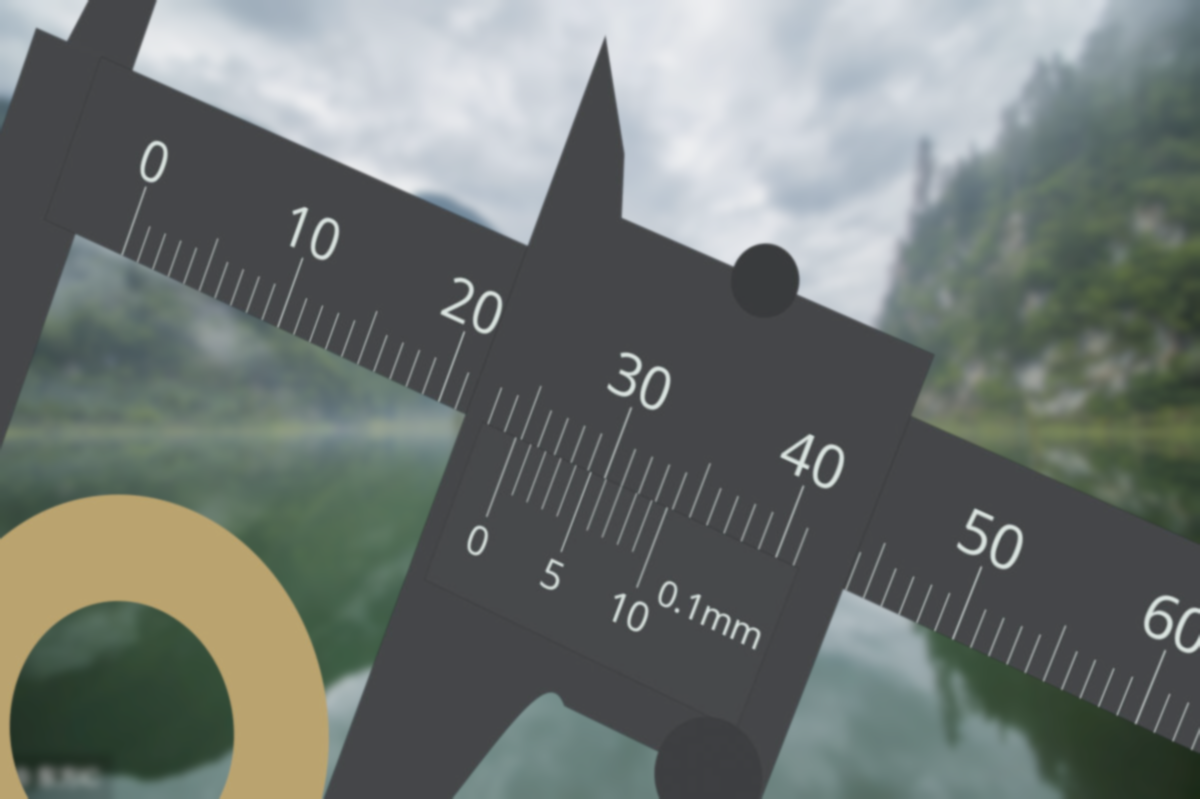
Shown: **24.7** mm
